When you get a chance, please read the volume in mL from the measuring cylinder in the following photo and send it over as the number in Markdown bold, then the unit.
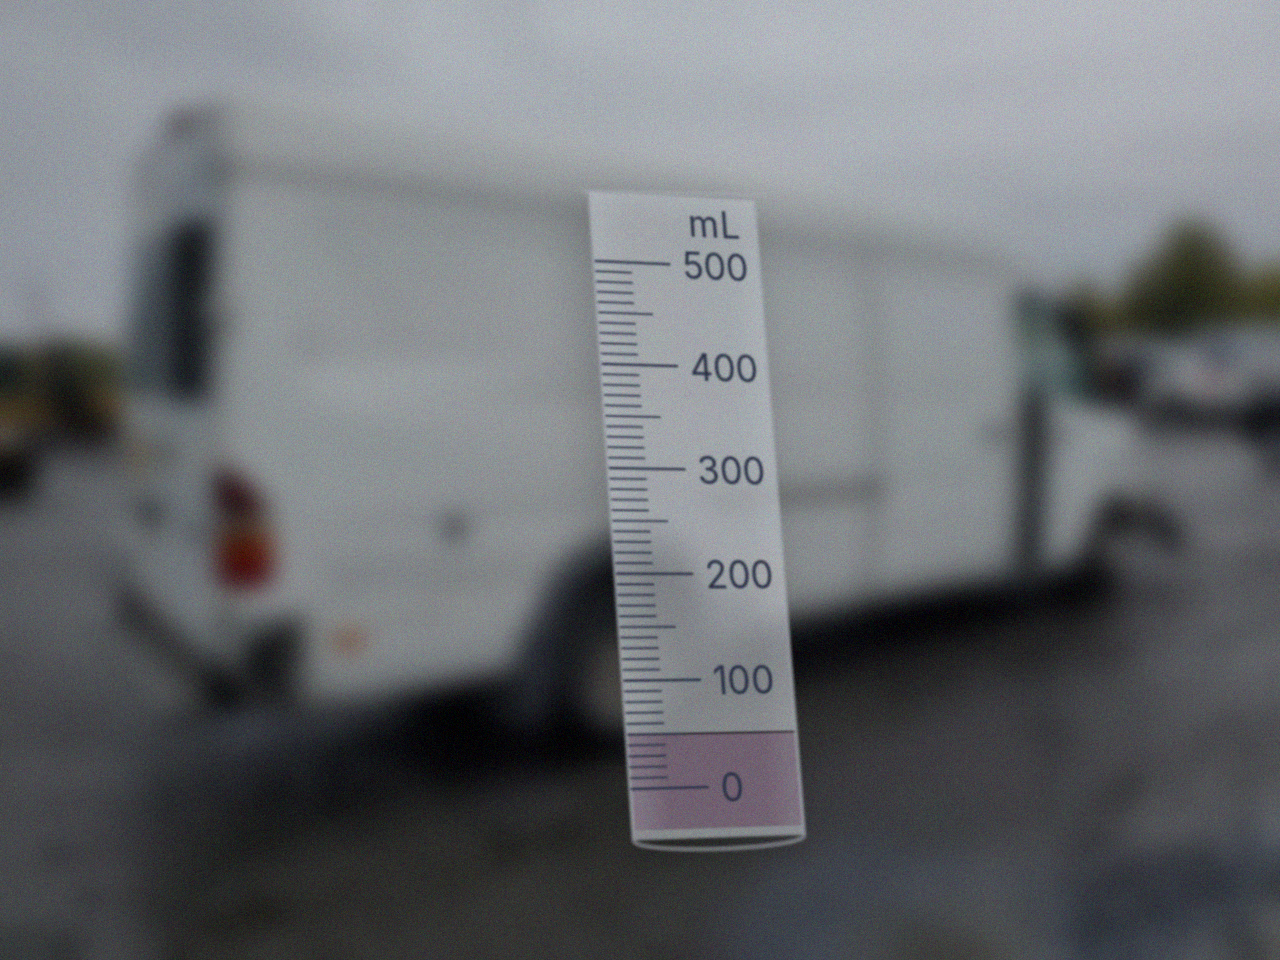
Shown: **50** mL
